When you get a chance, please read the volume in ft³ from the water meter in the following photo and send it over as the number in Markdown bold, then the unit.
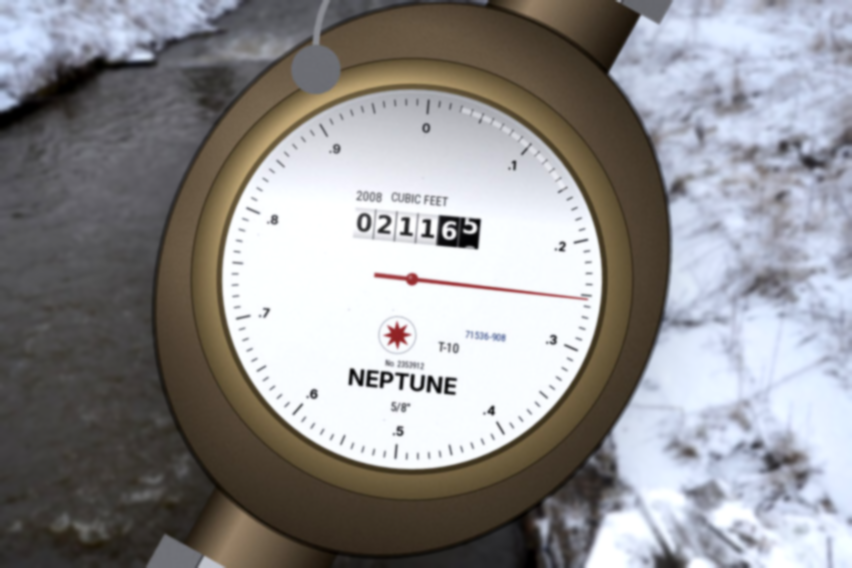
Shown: **21165.25** ft³
